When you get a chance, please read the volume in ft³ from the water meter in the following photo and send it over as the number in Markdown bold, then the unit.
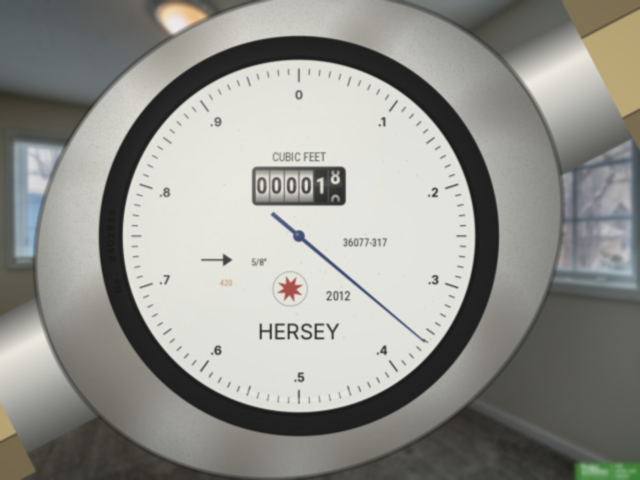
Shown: **18.36** ft³
